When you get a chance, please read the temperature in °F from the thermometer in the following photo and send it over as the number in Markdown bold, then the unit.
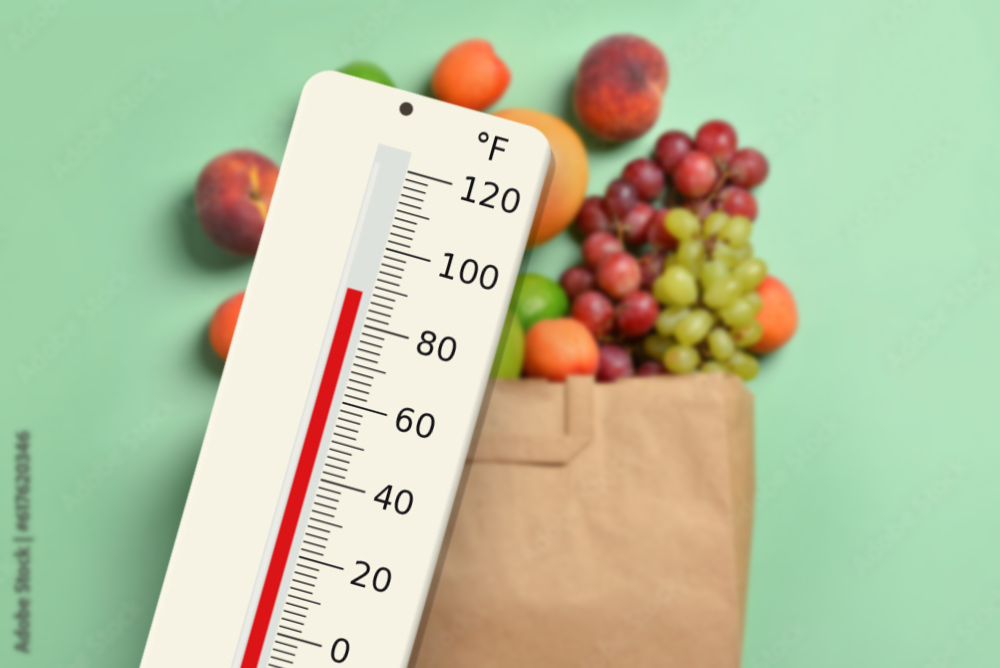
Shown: **88** °F
